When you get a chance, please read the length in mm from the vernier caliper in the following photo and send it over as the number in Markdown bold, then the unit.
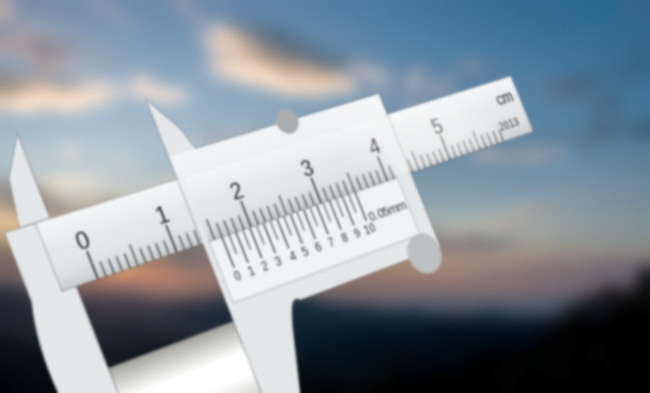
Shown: **16.0** mm
